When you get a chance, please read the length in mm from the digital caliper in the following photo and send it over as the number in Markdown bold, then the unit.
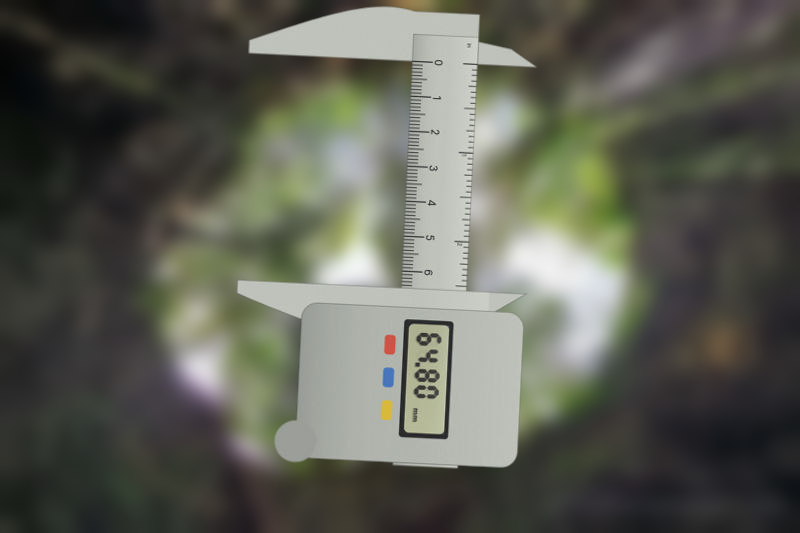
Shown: **64.80** mm
